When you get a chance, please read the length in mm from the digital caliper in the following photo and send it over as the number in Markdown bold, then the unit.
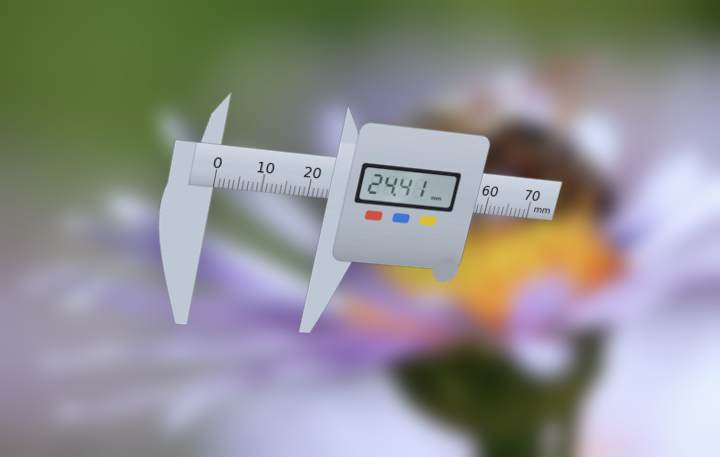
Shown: **24.41** mm
